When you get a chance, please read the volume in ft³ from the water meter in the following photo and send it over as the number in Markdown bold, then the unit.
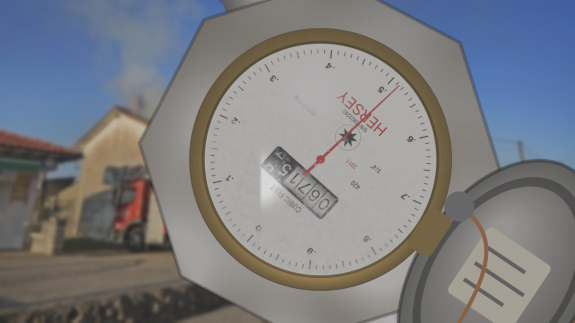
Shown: **67156.51** ft³
